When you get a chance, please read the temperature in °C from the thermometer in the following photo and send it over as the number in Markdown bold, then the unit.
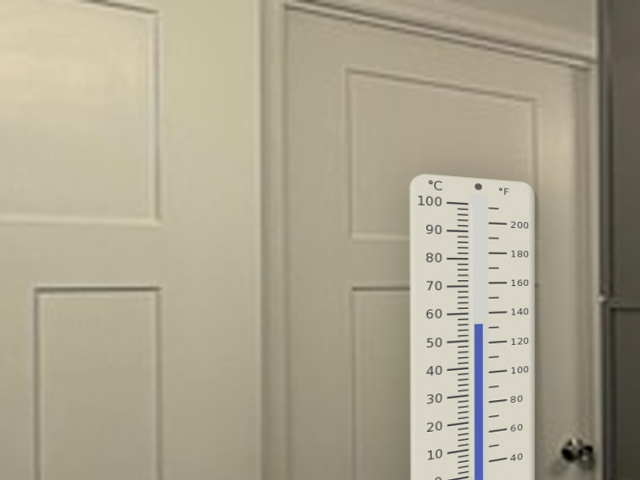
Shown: **56** °C
